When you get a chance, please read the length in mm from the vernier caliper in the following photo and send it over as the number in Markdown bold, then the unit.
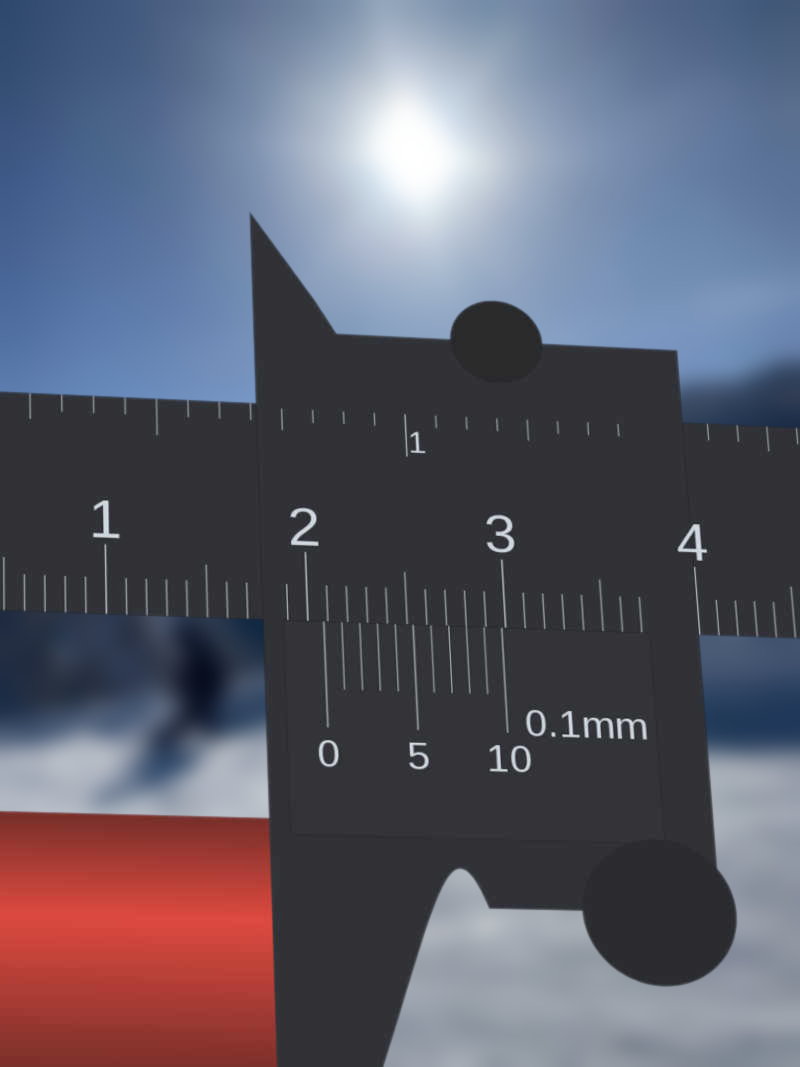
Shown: **20.8** mm
